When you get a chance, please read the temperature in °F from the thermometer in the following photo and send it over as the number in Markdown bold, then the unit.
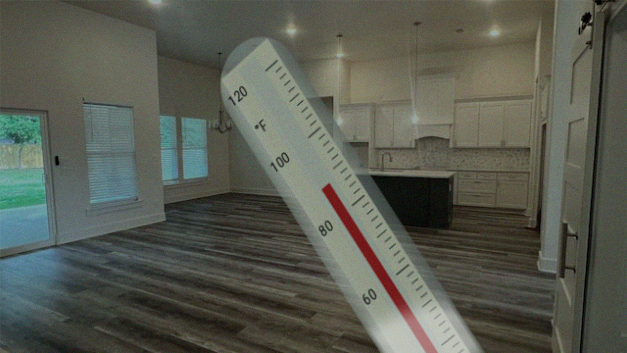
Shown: **88** °F
